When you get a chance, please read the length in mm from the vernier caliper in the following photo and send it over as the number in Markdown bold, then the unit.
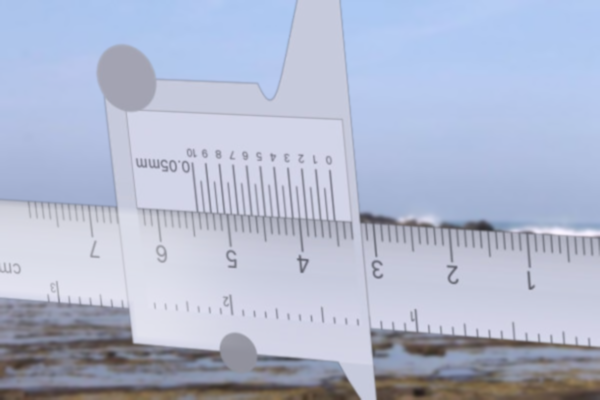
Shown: **35.2** mm
